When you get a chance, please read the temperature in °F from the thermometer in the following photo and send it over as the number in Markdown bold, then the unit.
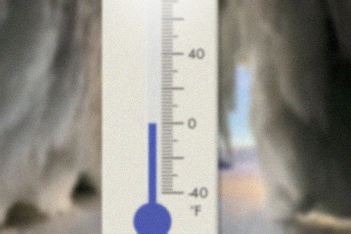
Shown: **0** °F
